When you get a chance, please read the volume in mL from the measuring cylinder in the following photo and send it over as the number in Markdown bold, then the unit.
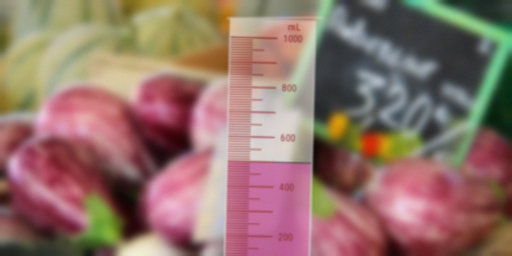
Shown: **500** mL
